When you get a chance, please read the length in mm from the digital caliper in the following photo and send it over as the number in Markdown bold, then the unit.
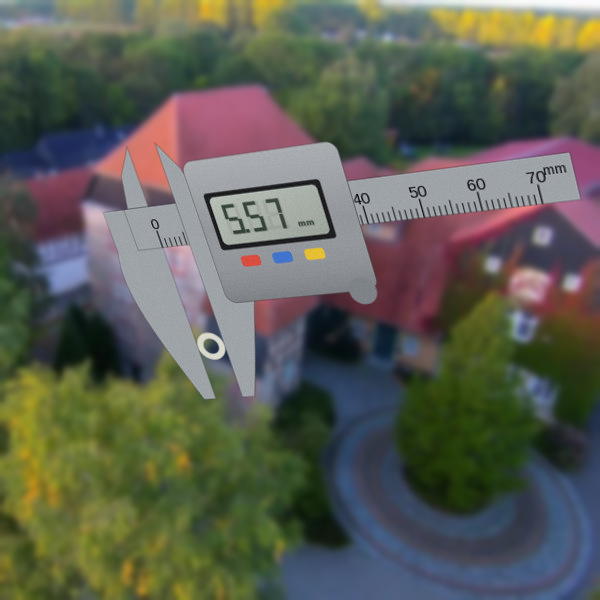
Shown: **5.57** mm
